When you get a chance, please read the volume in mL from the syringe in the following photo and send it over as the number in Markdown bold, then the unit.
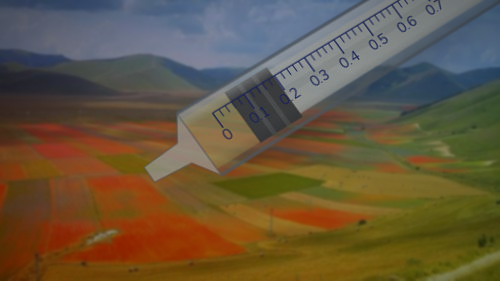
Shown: **0.06** mL
